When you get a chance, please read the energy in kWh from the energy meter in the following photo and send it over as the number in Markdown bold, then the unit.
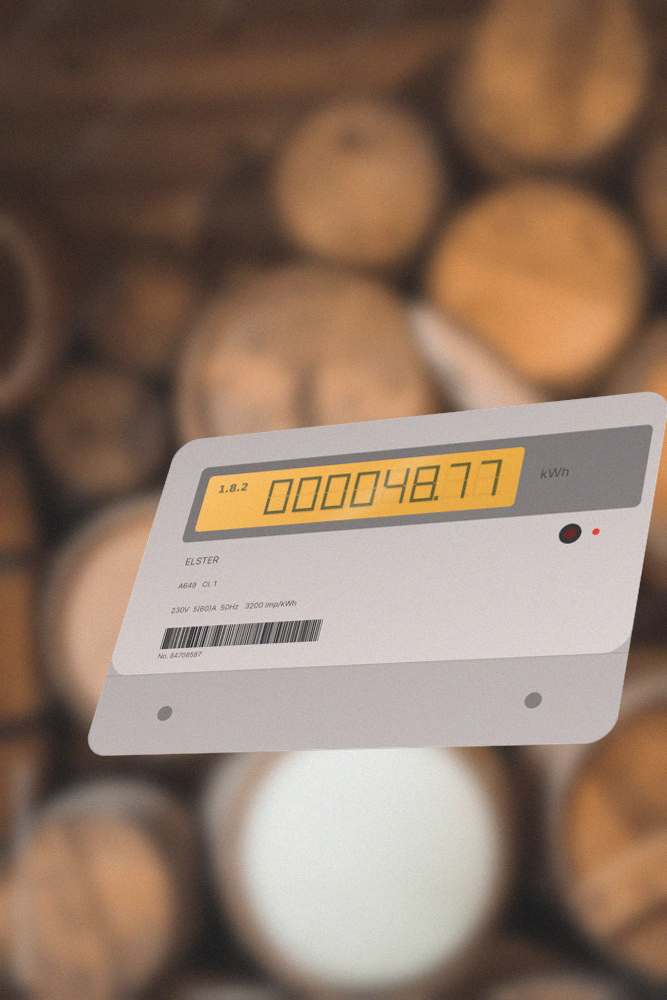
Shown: **48.77** kWh
